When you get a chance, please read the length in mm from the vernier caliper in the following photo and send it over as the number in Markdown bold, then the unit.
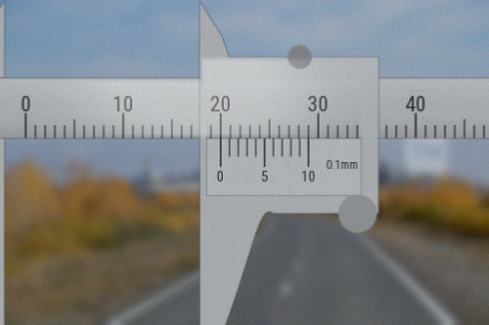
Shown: **20.0** mm
